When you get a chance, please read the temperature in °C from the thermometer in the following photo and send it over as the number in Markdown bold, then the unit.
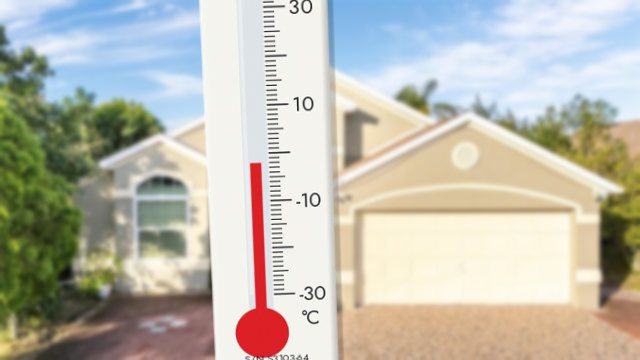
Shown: **-2** °C
